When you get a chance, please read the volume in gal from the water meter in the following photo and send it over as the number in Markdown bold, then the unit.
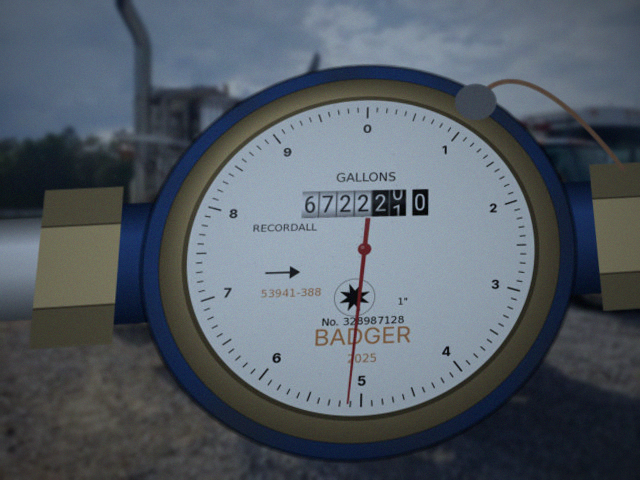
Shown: **6722205.1** gal
